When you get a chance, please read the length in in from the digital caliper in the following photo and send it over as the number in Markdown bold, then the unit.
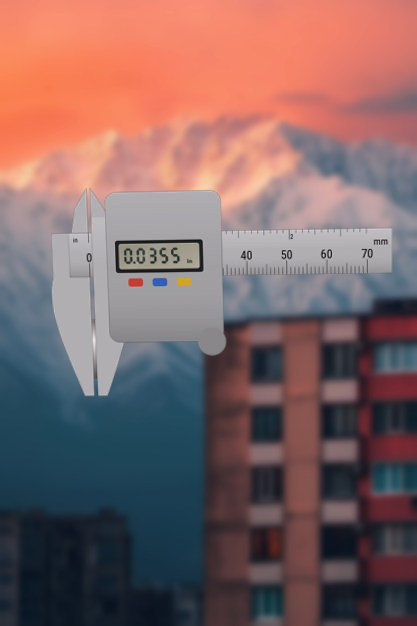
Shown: **0.0355** in
